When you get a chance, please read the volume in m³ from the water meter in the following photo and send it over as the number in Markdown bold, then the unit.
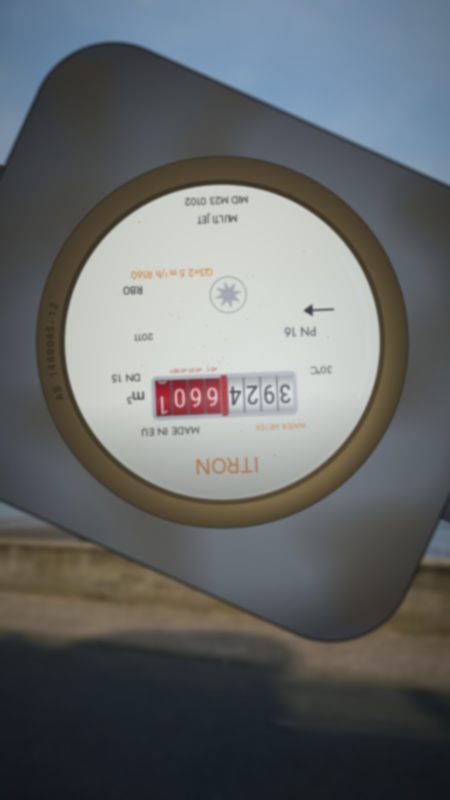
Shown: **3924.6601** m³
